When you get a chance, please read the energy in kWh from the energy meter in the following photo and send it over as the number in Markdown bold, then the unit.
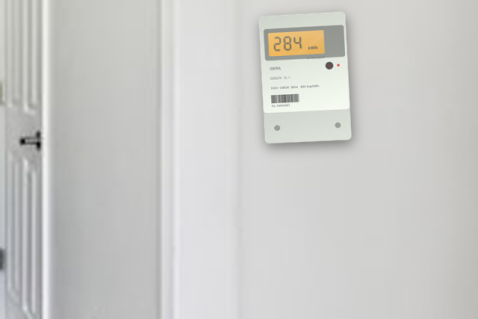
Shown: **284** kWh
